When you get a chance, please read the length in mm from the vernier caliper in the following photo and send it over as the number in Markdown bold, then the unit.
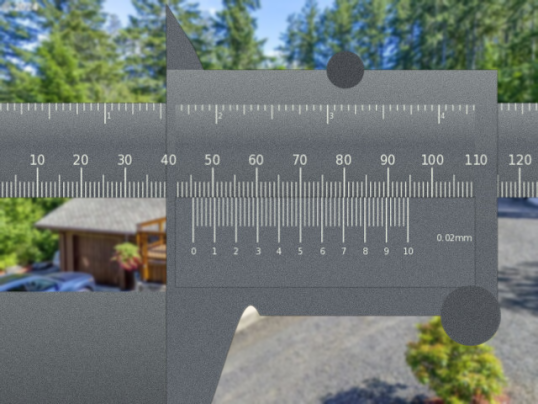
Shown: **45.5** mm
